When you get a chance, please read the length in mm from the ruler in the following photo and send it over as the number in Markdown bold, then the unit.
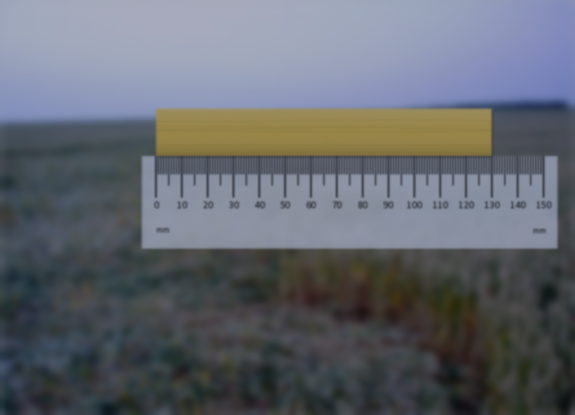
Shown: **130** mm
